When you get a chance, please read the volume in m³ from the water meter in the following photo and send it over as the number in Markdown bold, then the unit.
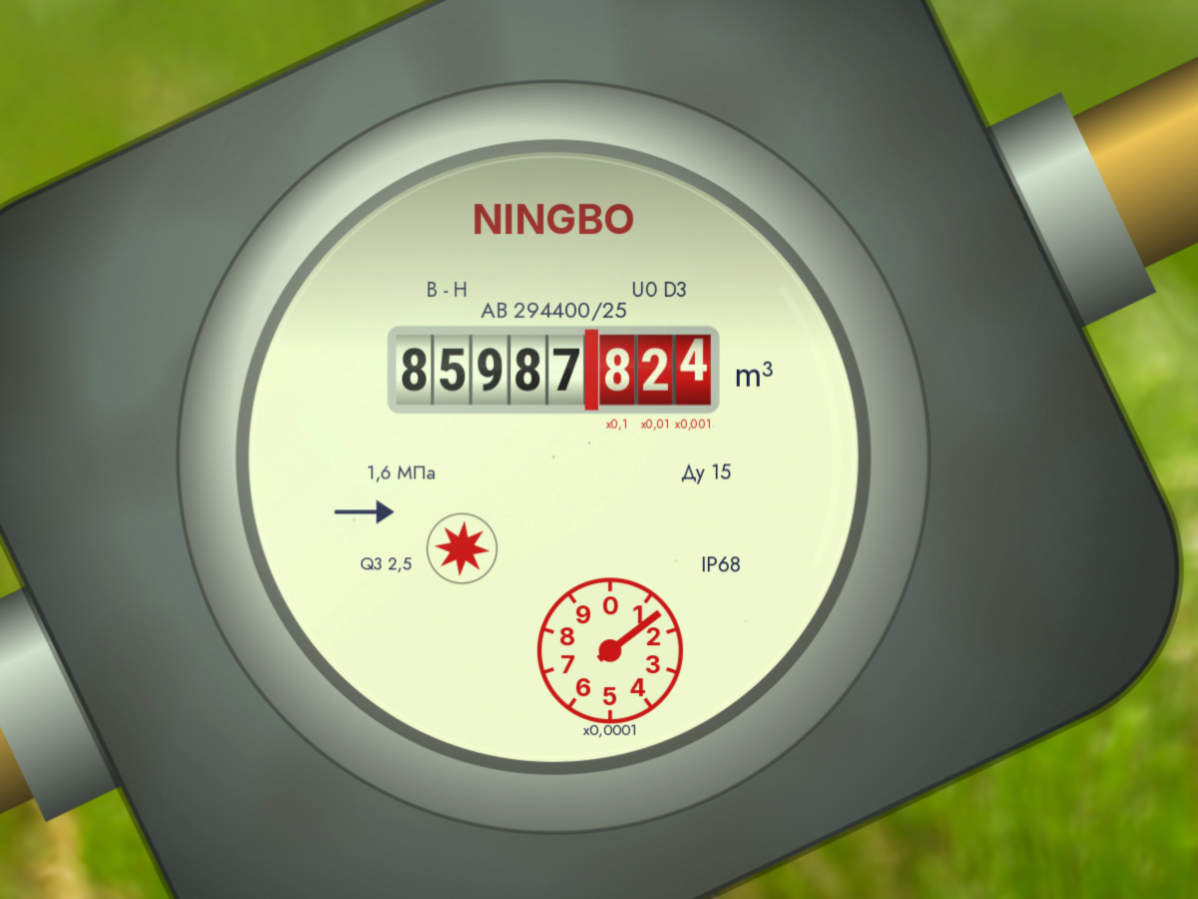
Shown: **85987.8241** m³
